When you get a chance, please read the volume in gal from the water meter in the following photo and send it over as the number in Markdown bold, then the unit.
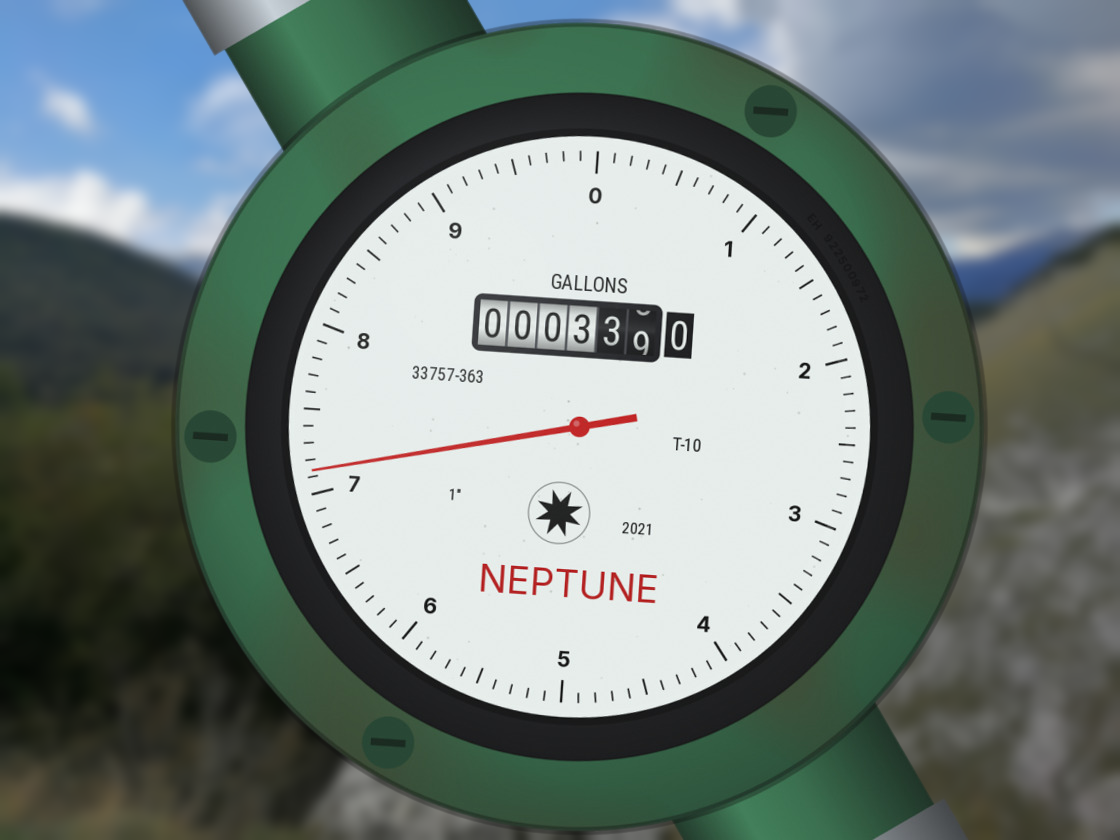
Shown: **3387.1** gal
